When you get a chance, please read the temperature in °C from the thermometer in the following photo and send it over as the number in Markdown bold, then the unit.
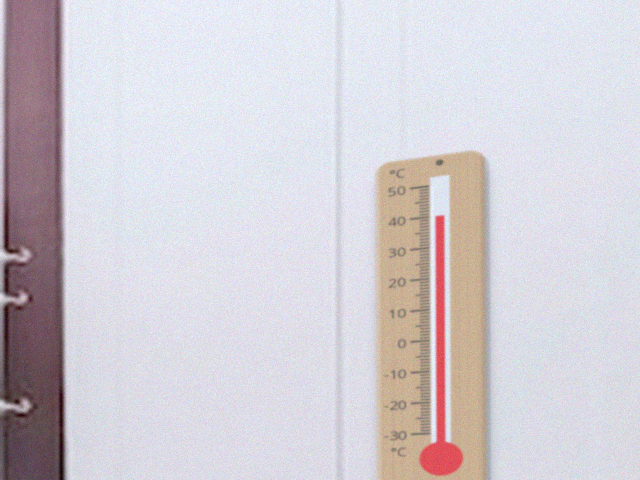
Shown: **40** °C
